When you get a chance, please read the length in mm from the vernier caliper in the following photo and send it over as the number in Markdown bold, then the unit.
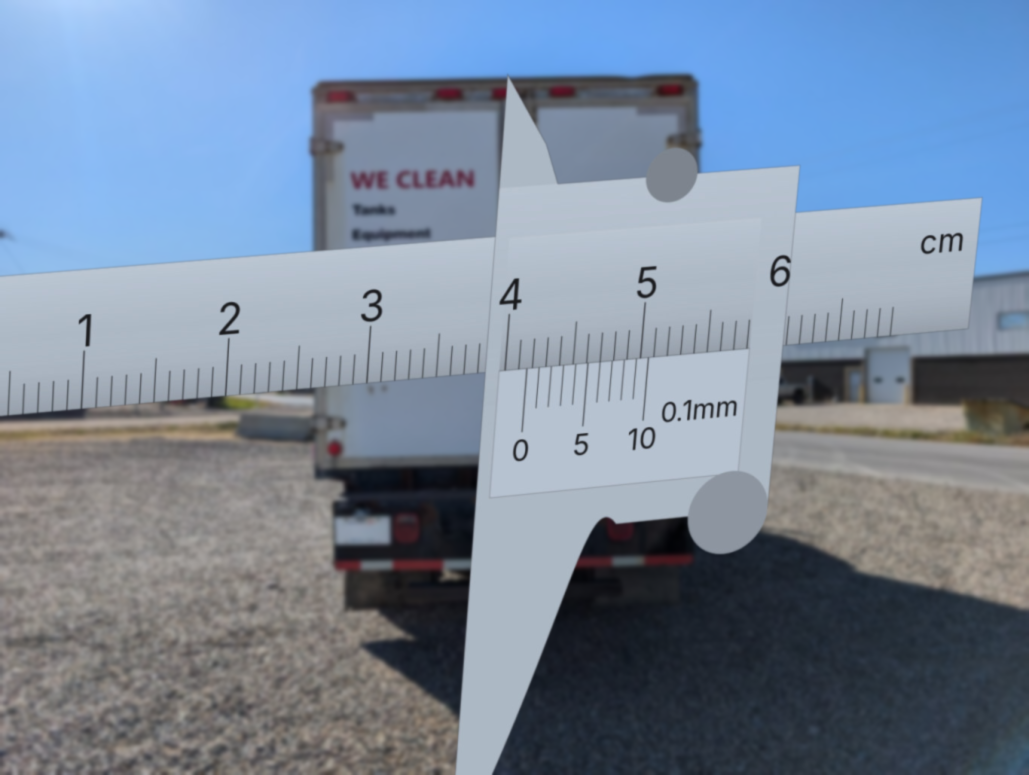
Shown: **41.6** mm
